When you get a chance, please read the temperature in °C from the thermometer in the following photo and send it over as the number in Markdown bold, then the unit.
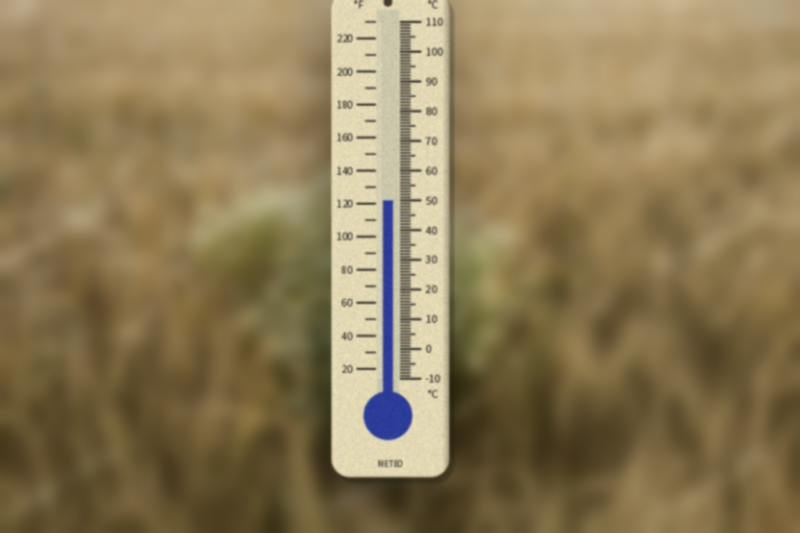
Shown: **50** °C
